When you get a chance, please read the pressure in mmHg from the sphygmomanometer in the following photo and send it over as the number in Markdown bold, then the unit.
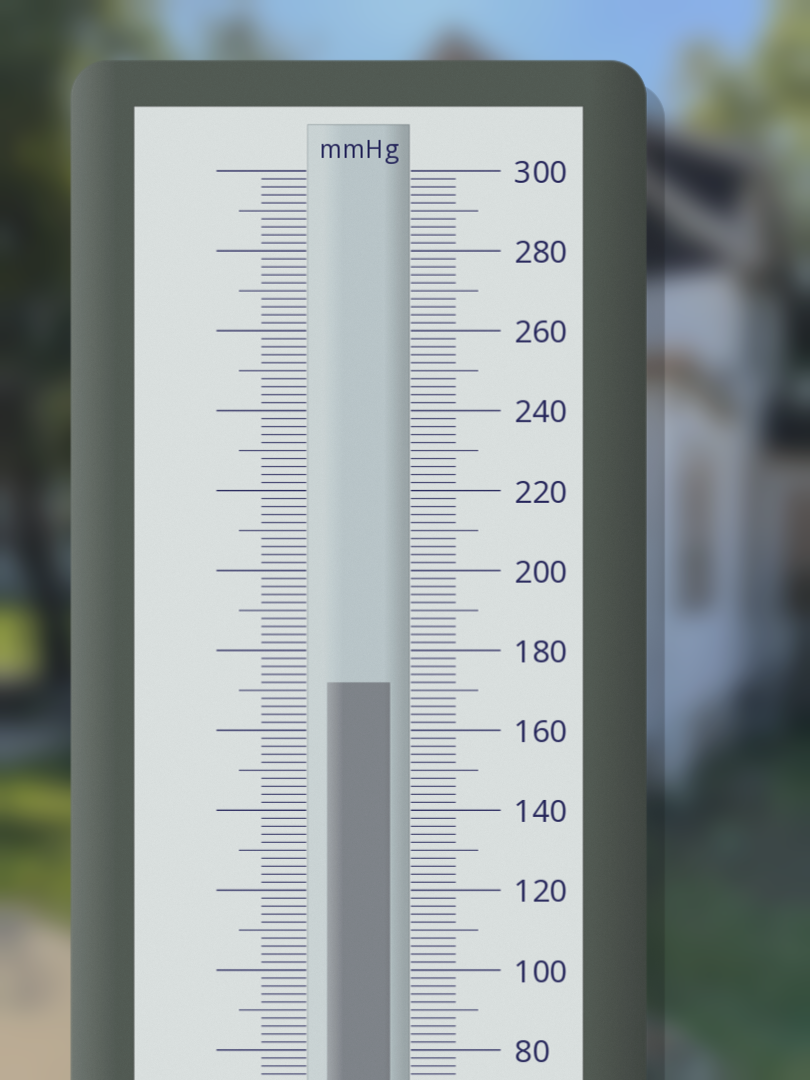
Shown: **172** mmHg
